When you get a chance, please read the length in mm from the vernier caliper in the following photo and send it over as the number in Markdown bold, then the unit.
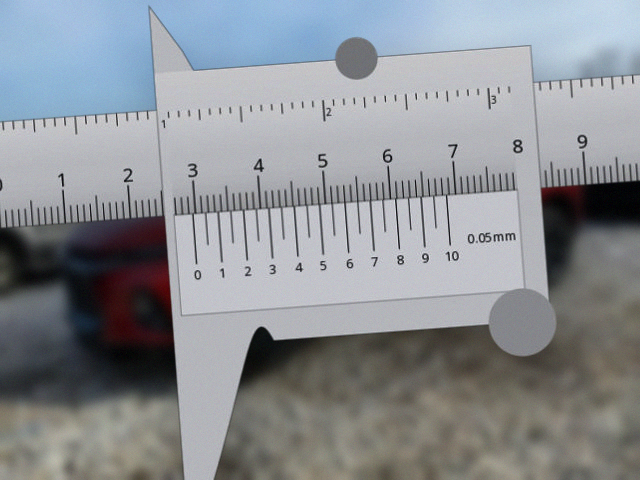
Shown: **29.6** mm
